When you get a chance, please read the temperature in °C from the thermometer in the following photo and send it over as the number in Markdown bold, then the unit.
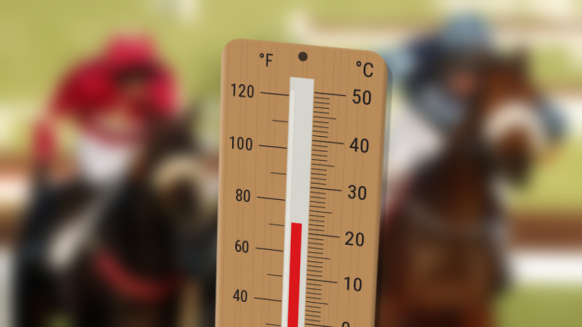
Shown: **22** °C
